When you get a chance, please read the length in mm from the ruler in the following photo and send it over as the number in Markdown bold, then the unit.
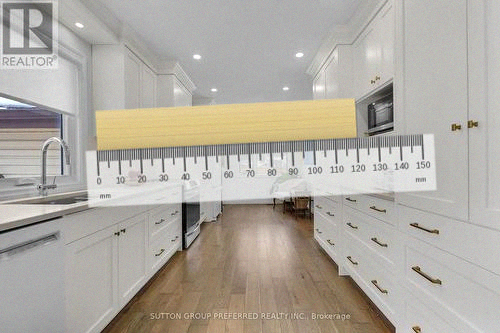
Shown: **120** mm
